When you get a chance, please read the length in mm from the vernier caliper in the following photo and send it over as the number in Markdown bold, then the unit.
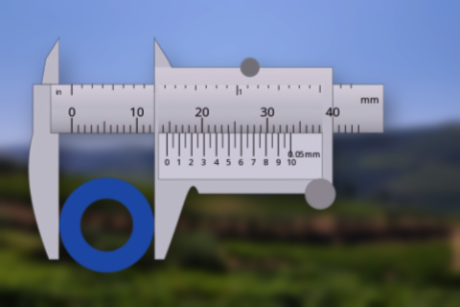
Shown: **14.6** mm
